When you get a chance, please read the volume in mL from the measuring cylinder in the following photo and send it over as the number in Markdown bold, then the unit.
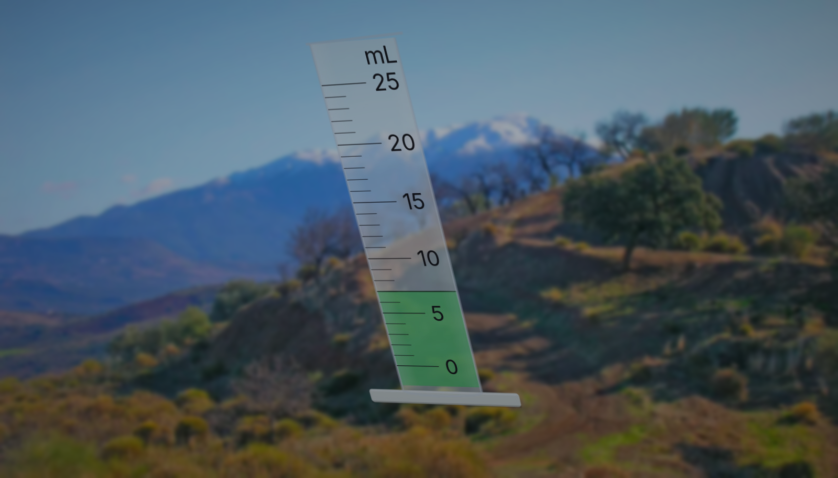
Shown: **7** mL
